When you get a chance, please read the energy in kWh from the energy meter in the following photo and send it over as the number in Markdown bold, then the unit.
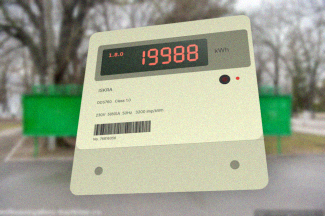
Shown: **19988** kWh
